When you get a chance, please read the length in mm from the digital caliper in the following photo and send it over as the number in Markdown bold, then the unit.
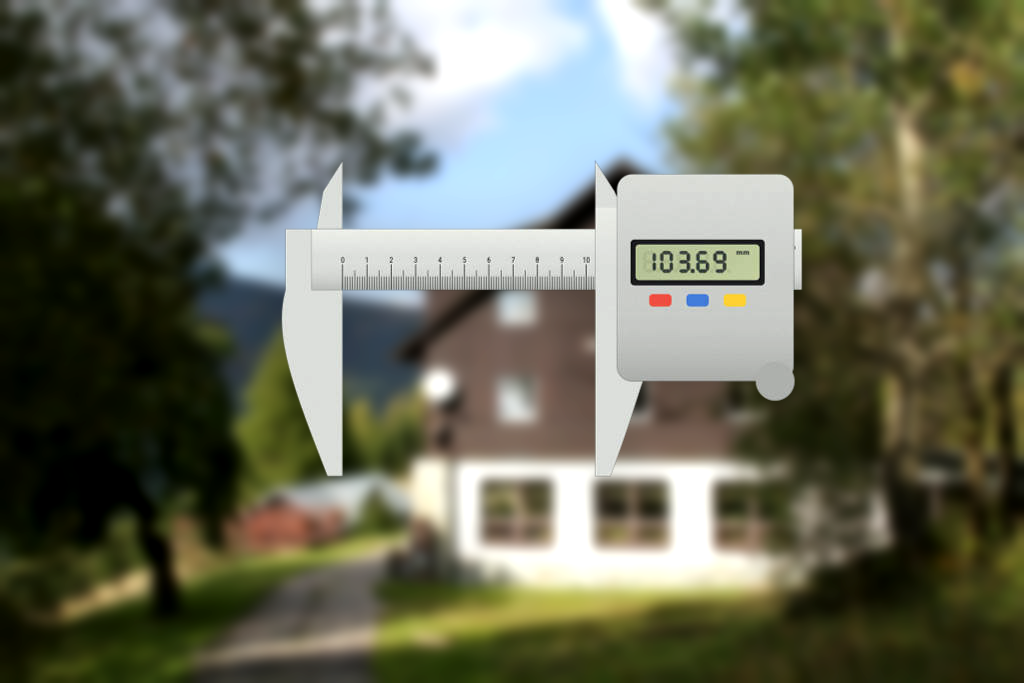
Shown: **103.69** mm
